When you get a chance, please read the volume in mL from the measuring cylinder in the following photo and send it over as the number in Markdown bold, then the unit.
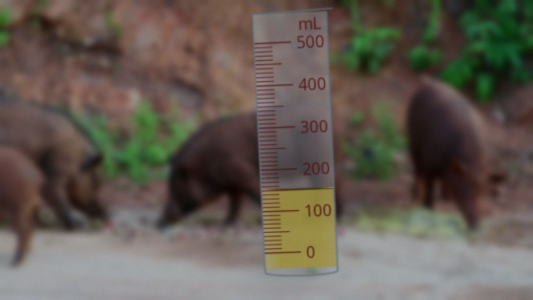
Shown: **150** mL
